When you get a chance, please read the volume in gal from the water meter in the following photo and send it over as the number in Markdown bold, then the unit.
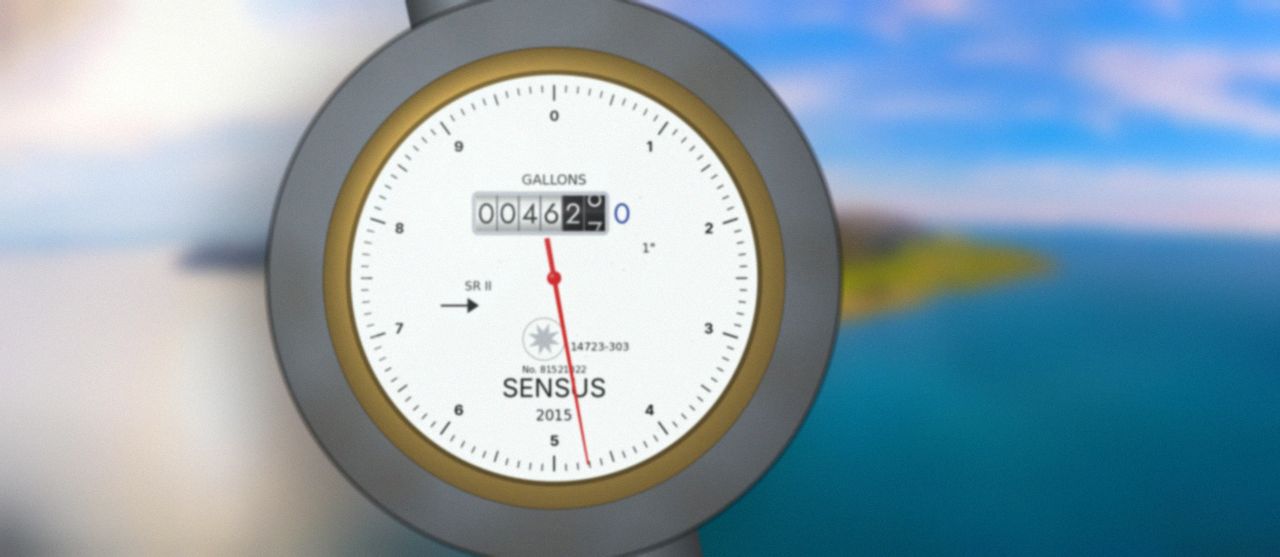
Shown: **46264.7** gal
